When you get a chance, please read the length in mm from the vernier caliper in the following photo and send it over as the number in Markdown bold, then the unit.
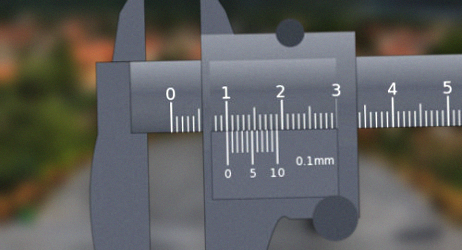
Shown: **10.0** mm
